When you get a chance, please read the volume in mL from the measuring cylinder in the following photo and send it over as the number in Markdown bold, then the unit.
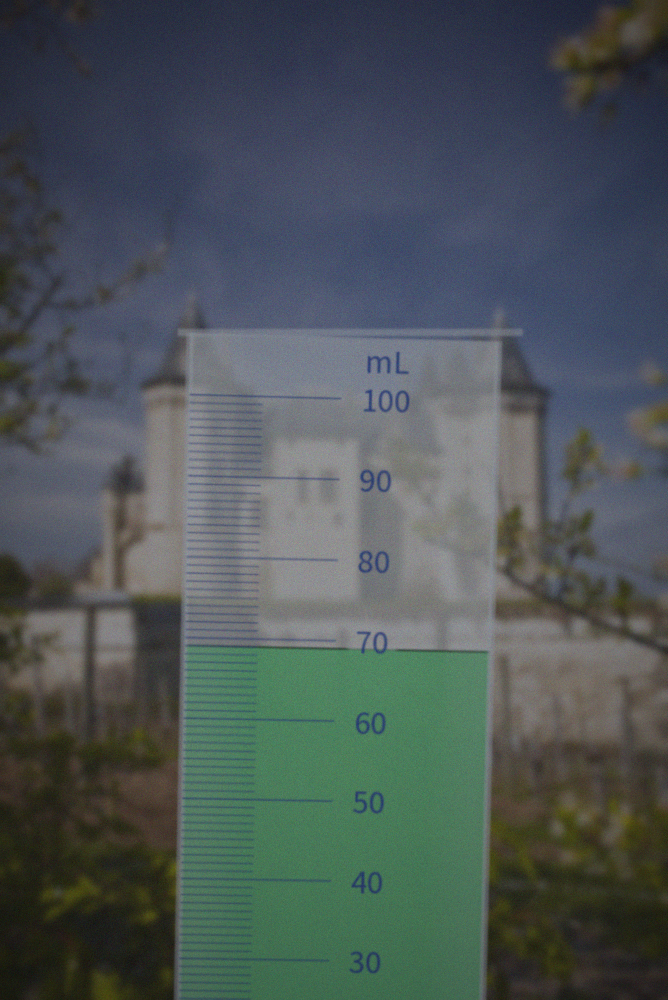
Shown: **69** mL
